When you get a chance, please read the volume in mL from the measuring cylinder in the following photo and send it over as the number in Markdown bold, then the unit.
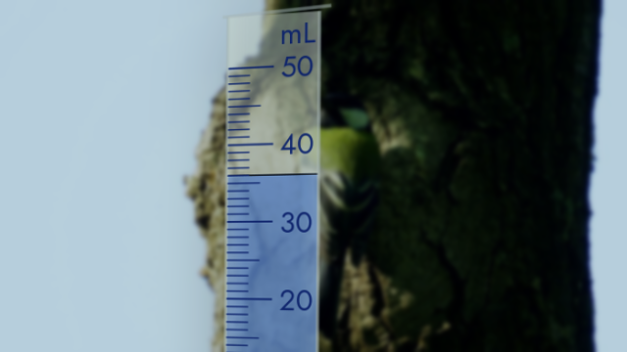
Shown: **36** mL
